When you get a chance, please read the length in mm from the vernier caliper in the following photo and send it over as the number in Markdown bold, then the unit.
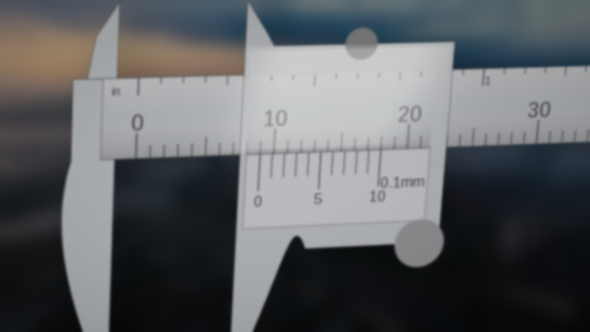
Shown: **9.0** mm
